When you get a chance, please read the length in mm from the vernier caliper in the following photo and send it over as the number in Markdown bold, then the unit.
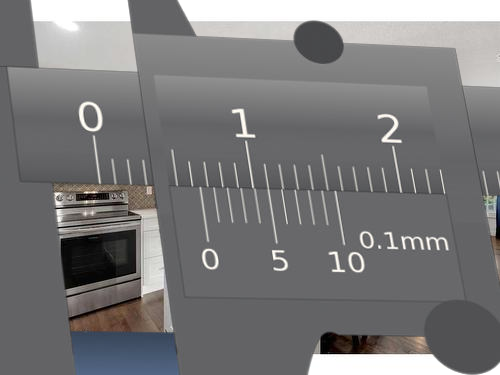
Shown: **6.5** mm
